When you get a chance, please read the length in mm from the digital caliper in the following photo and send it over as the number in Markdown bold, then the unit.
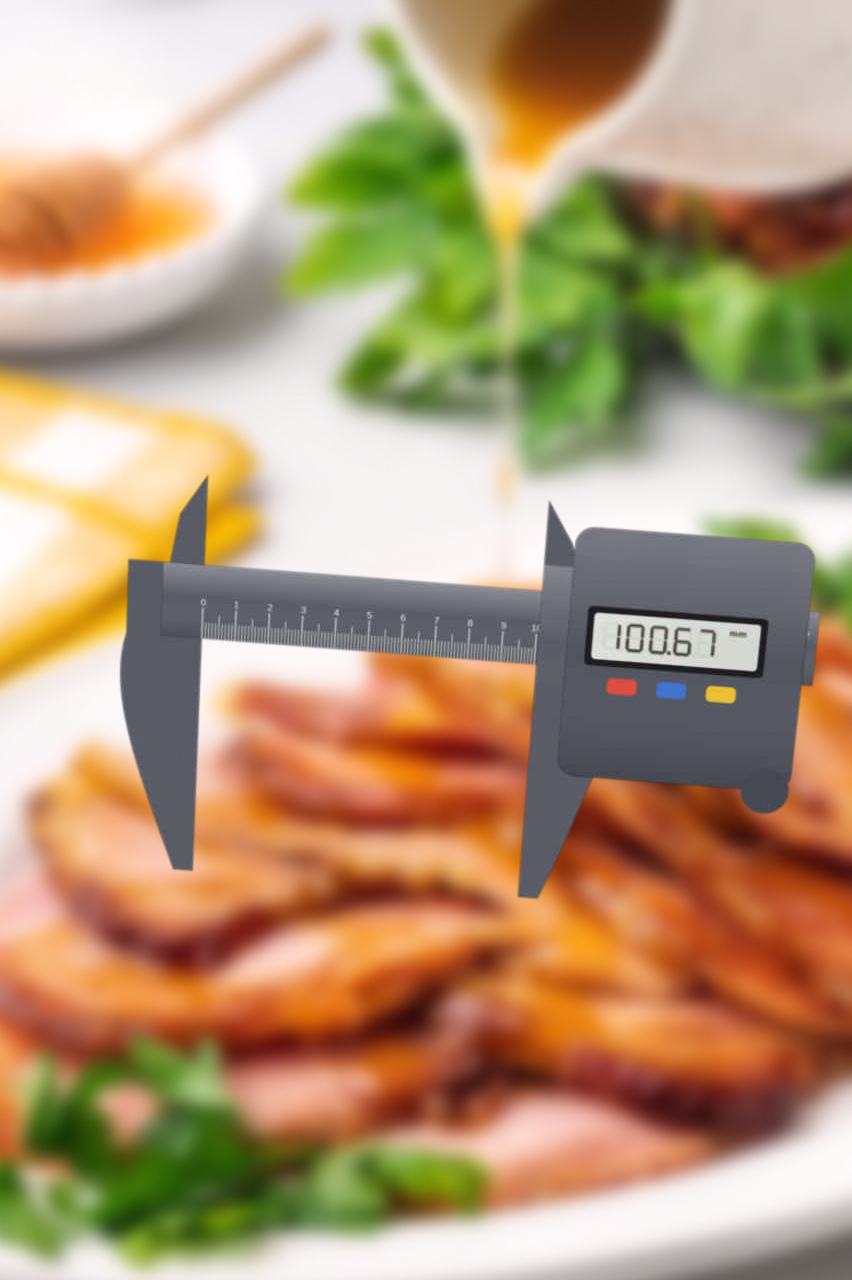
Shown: **100.67** mm
